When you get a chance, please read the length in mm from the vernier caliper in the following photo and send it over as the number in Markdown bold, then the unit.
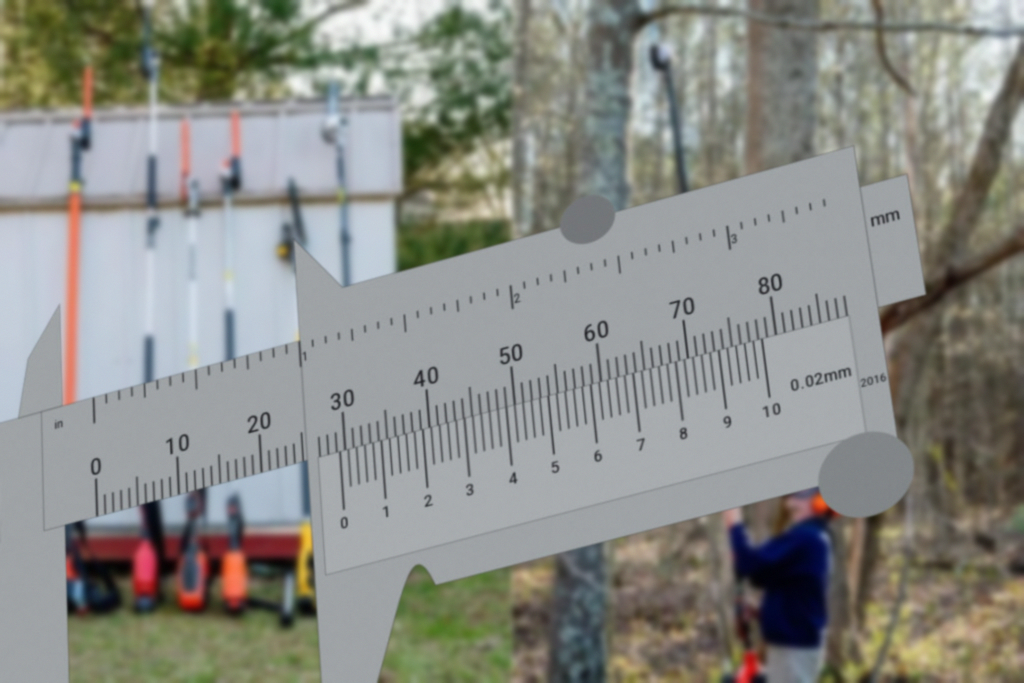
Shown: **29.4** mm
